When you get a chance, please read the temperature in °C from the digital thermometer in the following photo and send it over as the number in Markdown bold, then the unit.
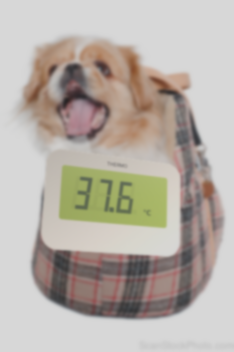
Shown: **37.6** °C
